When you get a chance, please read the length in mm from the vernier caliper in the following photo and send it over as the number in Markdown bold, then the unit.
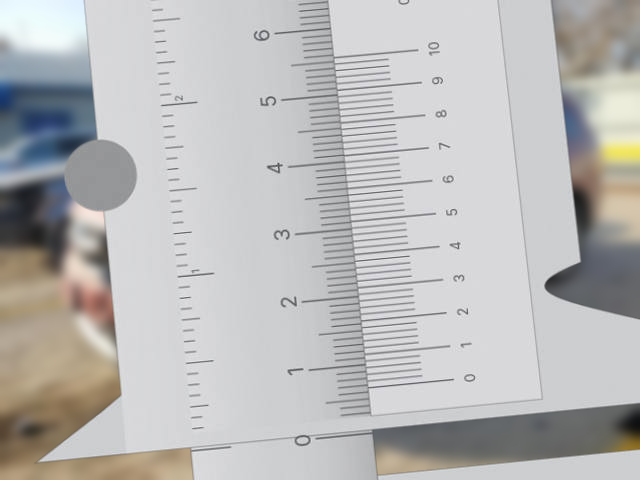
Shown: **6.6** mm
